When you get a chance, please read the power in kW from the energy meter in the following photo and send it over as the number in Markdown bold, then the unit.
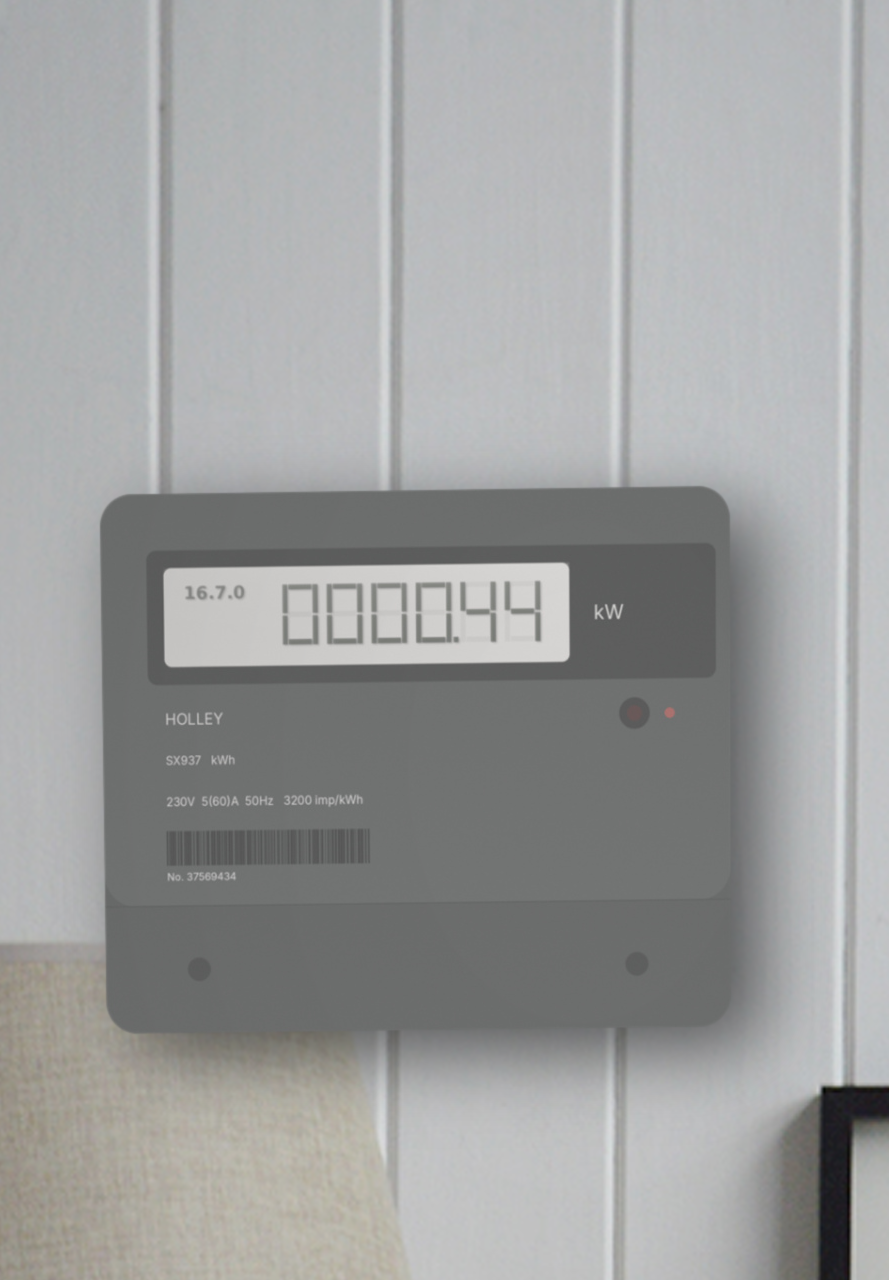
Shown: **0.44** kW
